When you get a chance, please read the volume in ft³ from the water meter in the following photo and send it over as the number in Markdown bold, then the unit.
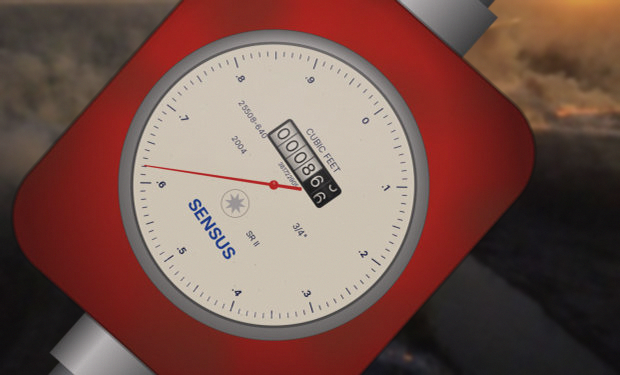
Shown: **865.62** ft³
